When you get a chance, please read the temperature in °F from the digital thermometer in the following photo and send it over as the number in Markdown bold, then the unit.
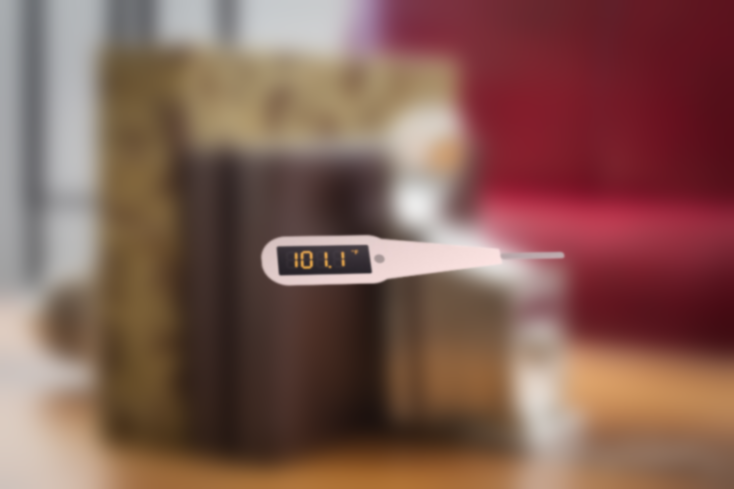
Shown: **101.1** °F
